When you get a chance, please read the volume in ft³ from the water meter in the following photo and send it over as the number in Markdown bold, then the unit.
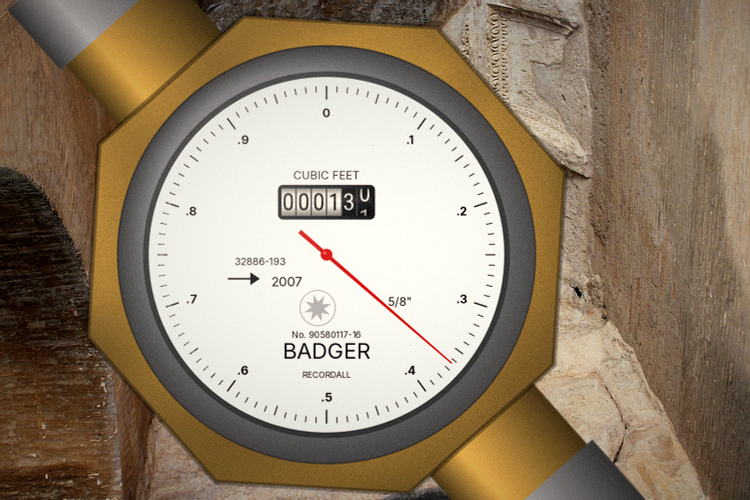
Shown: **130.36** ft³
